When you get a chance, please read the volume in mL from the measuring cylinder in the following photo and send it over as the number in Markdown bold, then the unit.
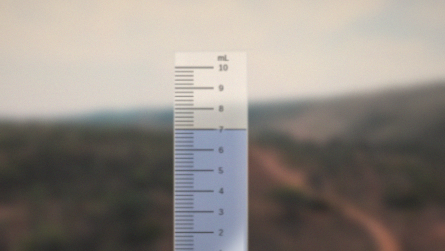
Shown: **7** mL
